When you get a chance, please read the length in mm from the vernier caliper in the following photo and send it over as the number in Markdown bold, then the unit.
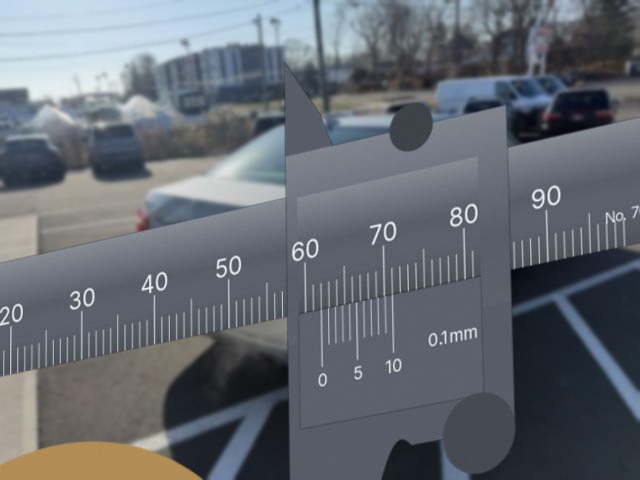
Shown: **62.0** mm
